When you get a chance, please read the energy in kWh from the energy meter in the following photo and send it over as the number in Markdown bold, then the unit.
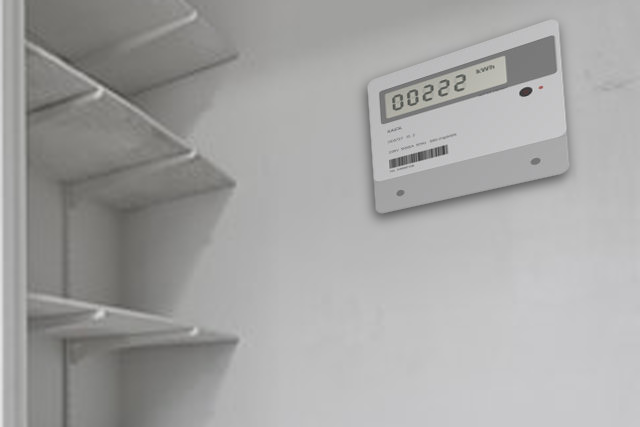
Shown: **222** kWh
